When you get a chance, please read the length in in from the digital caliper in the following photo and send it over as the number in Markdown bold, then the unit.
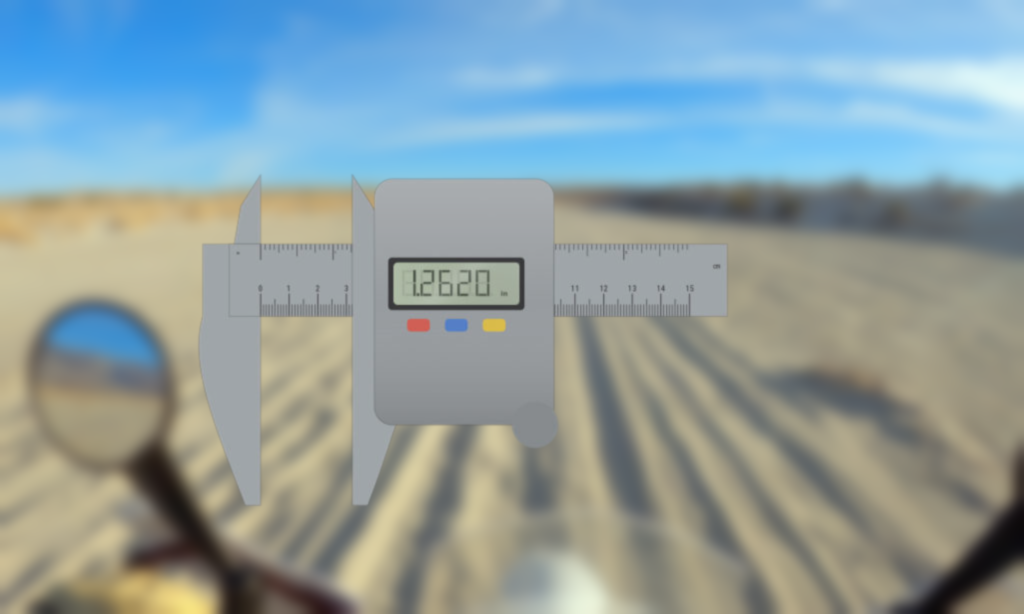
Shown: **1.2620** in
